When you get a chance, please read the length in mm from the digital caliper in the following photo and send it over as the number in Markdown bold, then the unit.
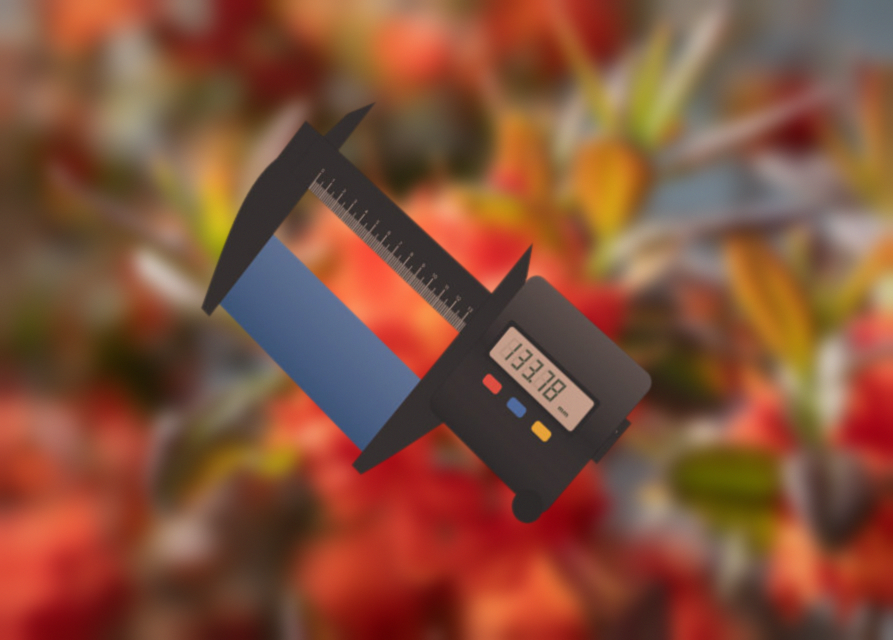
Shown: **133.78** mm
